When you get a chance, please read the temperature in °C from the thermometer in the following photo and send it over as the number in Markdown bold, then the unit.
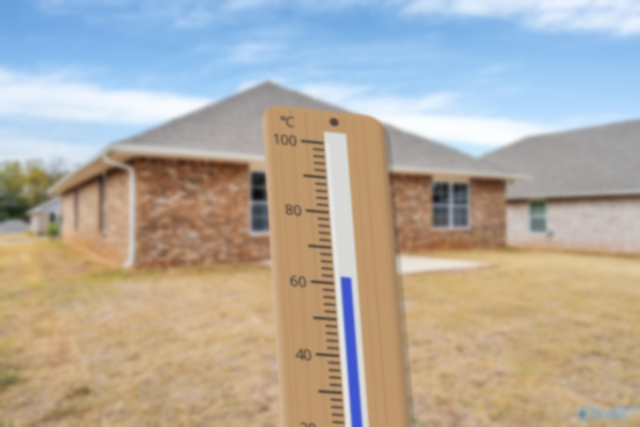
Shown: **62** °C
